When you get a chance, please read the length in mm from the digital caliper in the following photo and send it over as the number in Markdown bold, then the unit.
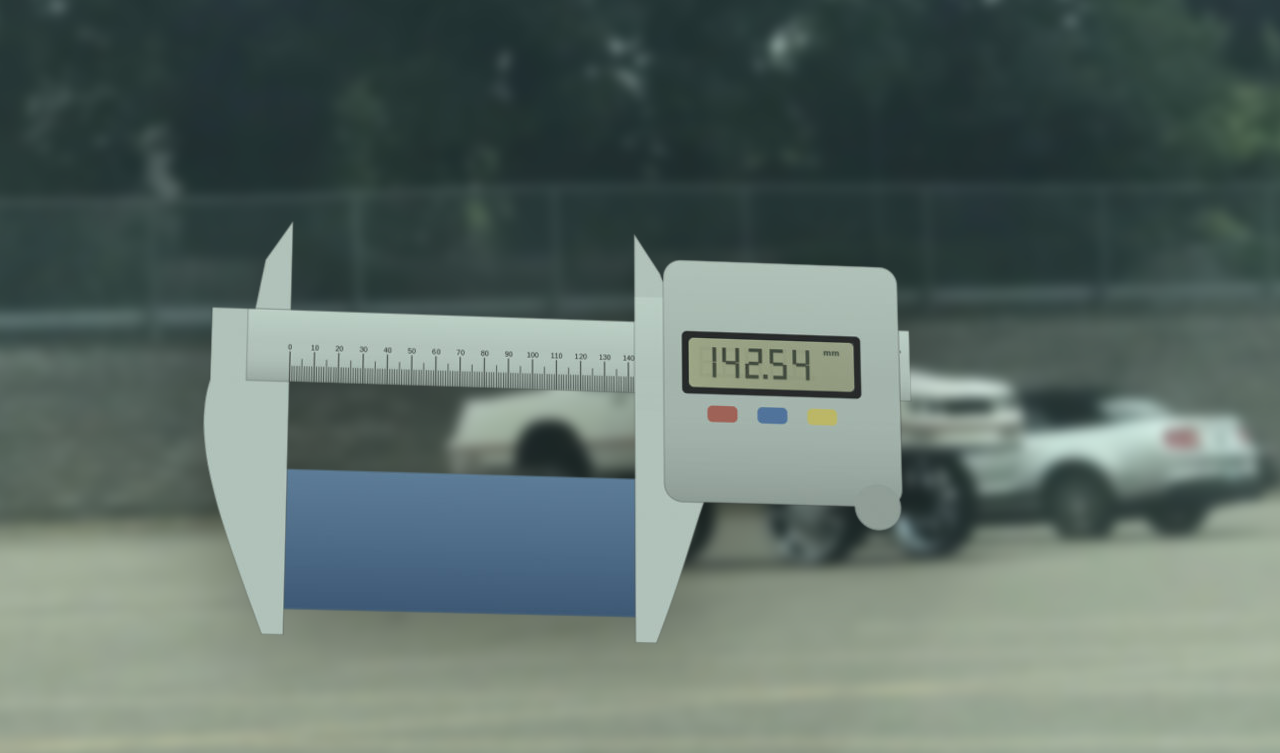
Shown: **142.54** mm
